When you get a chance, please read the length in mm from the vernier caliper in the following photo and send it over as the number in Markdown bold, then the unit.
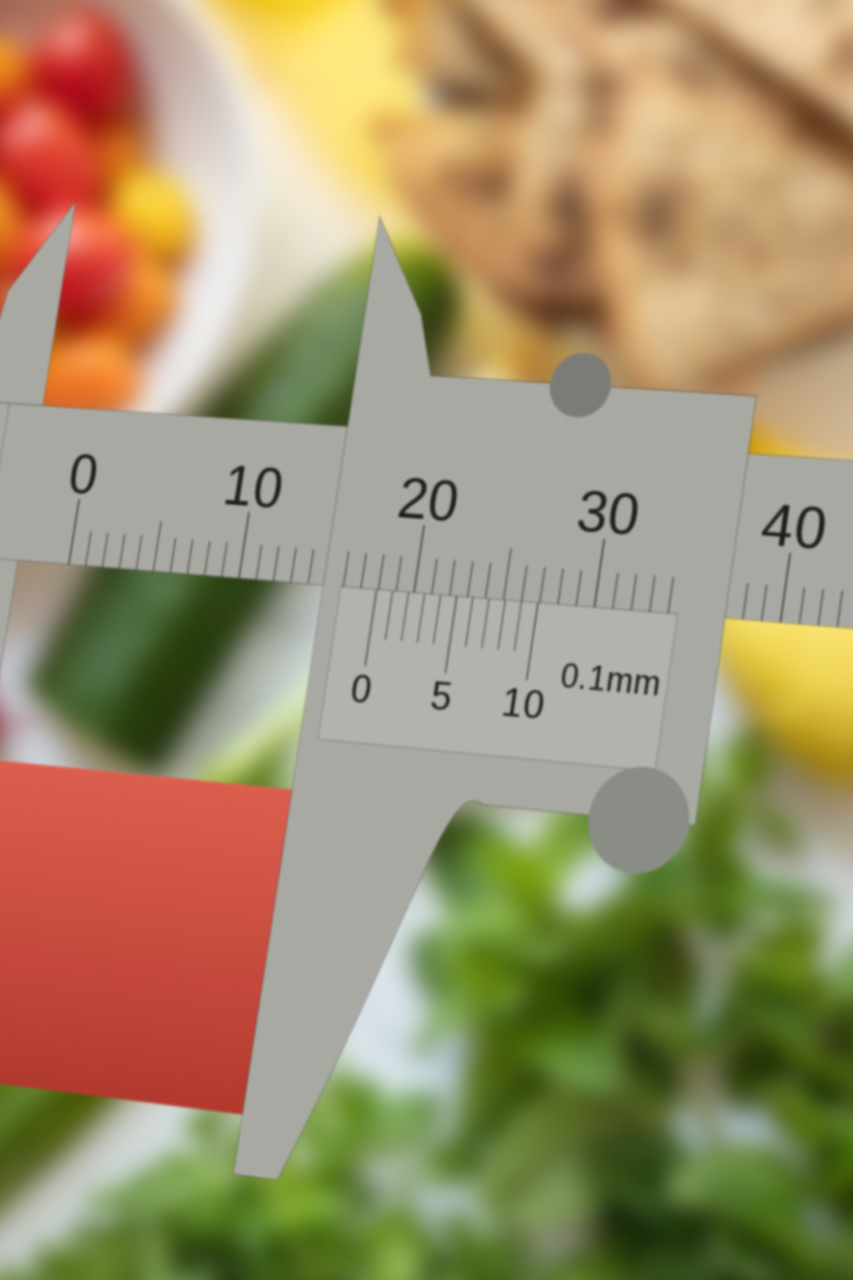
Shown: **17.9** mm
